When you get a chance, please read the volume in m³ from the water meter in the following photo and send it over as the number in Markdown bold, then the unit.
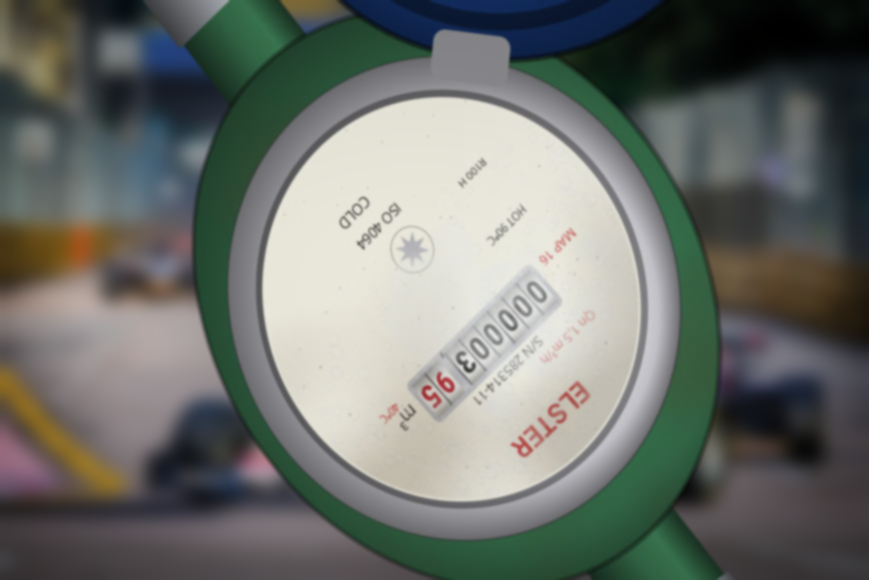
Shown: **3.95** m³
